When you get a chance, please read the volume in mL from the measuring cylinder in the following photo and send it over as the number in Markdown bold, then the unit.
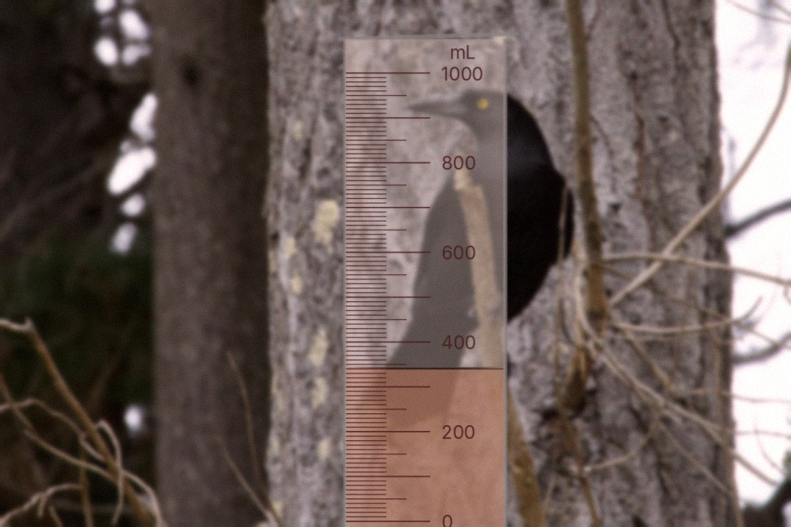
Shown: **340** mL
